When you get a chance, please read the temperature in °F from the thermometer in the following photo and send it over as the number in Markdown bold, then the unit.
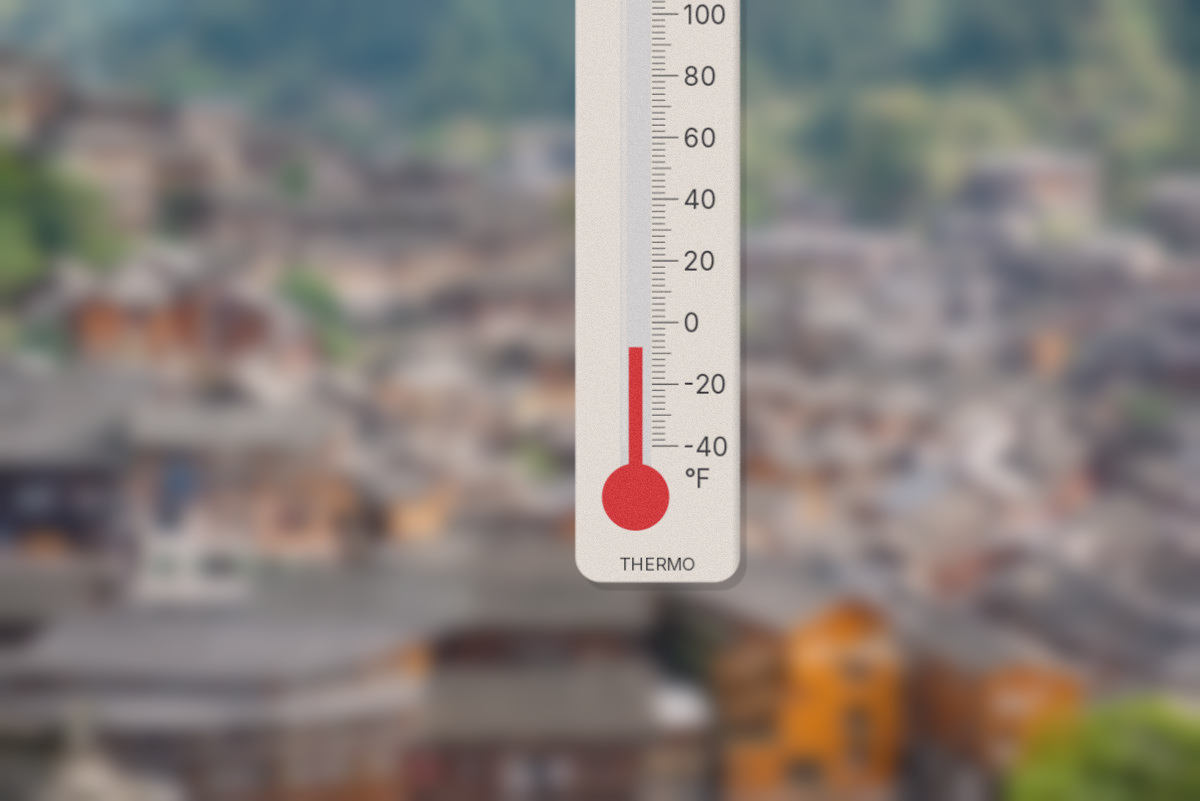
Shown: **-8** °F
